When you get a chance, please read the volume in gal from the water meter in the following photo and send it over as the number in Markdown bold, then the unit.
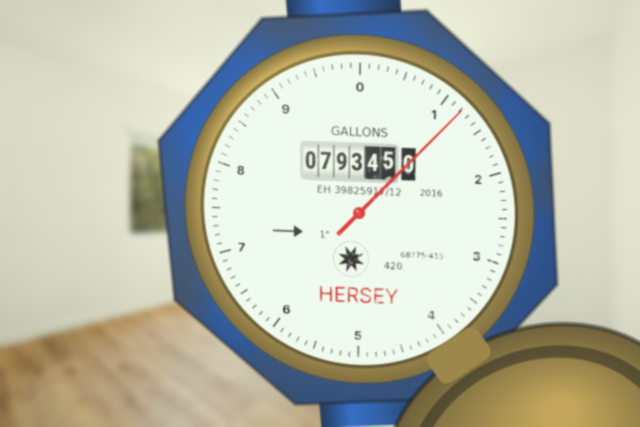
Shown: **793451.2** gal
